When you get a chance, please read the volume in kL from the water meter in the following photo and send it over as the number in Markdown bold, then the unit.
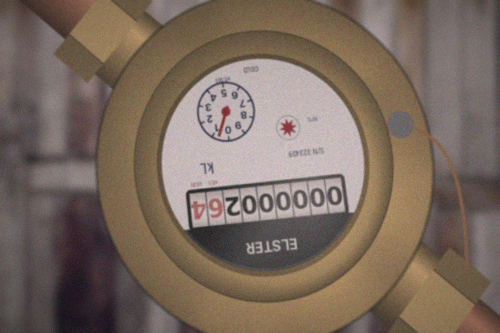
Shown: **2.640** kL
